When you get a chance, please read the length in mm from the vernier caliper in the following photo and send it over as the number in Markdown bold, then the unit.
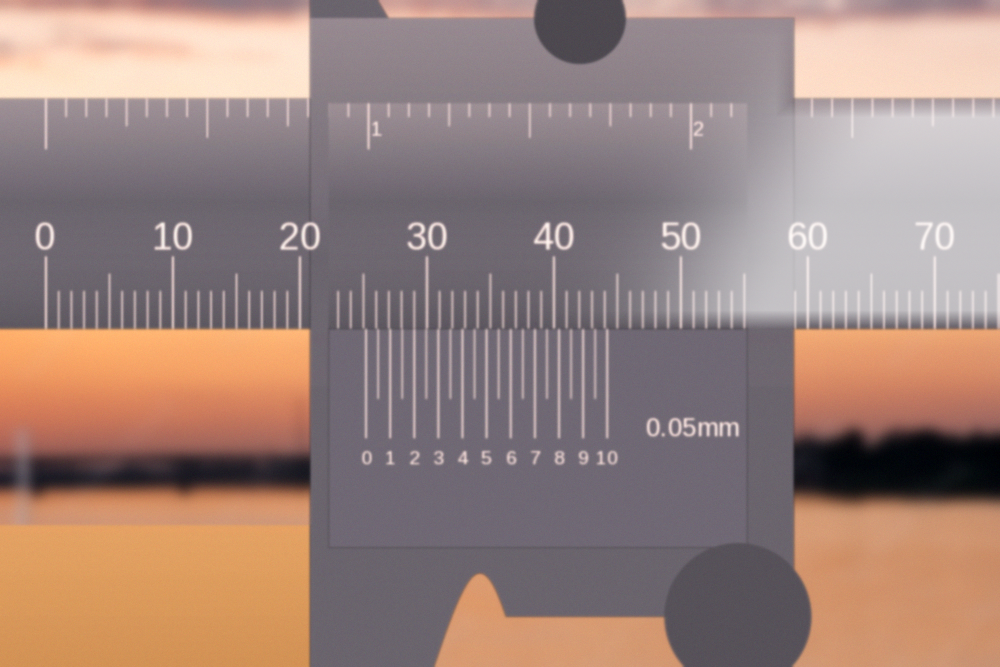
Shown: **25.2** mm
